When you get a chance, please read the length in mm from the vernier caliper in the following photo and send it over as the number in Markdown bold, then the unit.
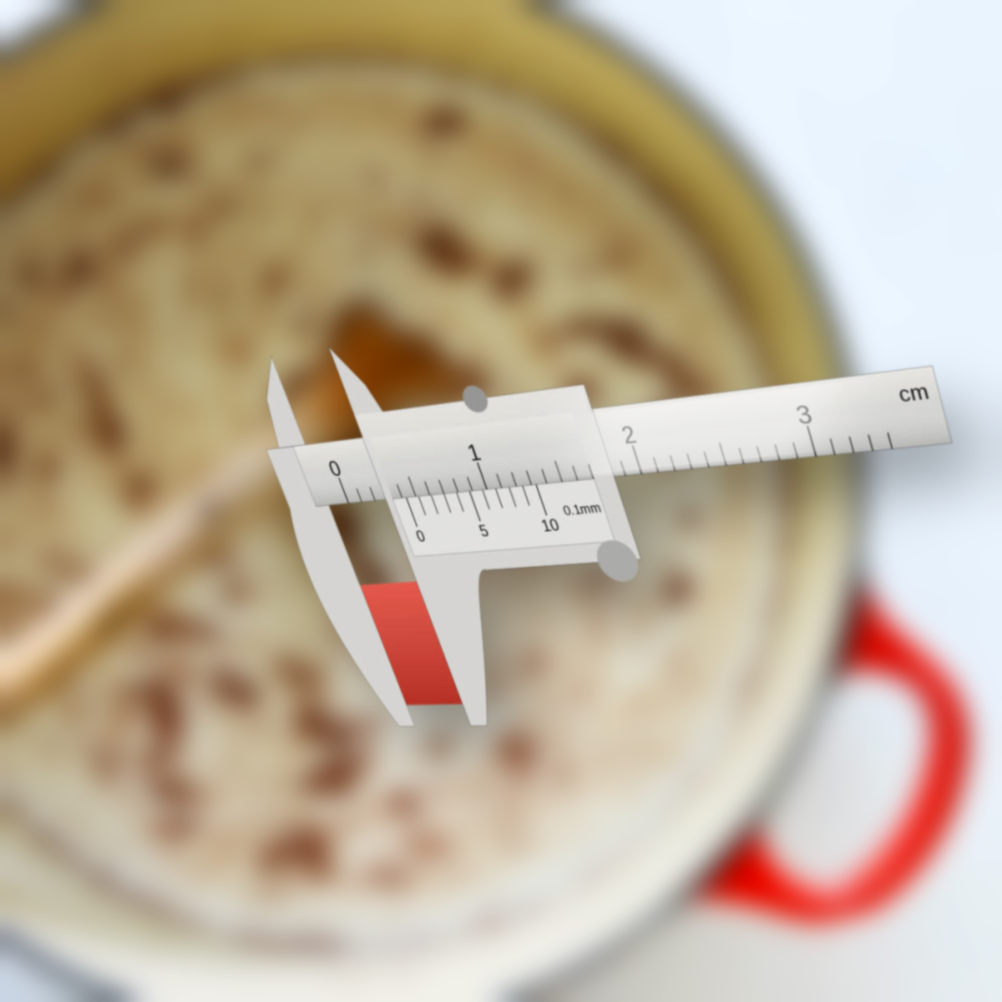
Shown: **4.3** mm
